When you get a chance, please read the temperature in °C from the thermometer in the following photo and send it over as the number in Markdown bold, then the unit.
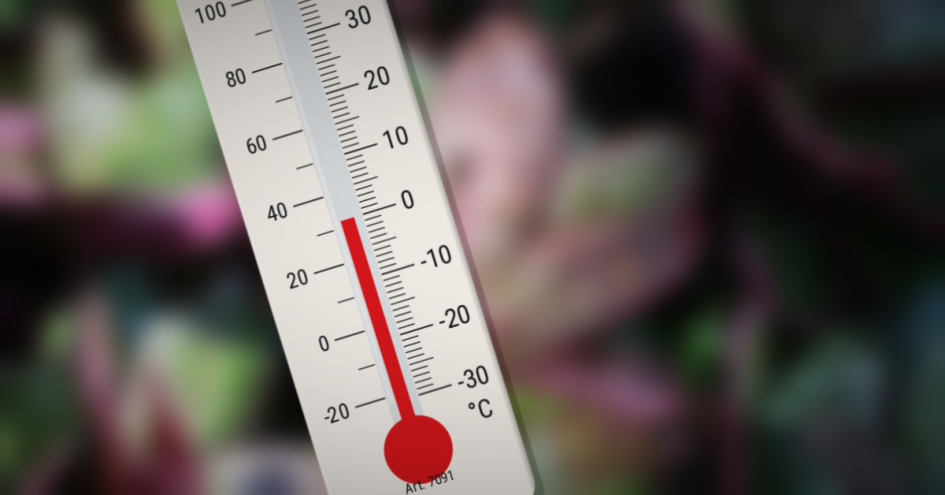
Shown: **0** °C
